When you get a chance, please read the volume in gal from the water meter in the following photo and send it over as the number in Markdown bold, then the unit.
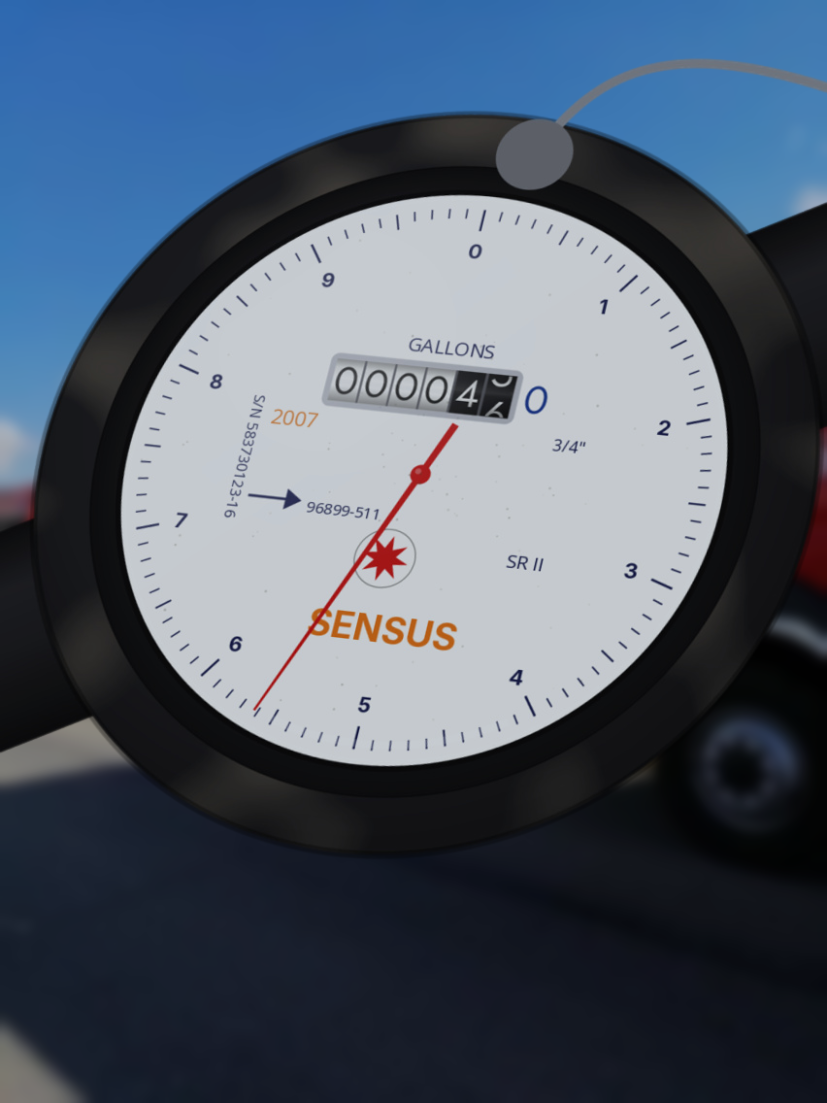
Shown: **455.6** gal
